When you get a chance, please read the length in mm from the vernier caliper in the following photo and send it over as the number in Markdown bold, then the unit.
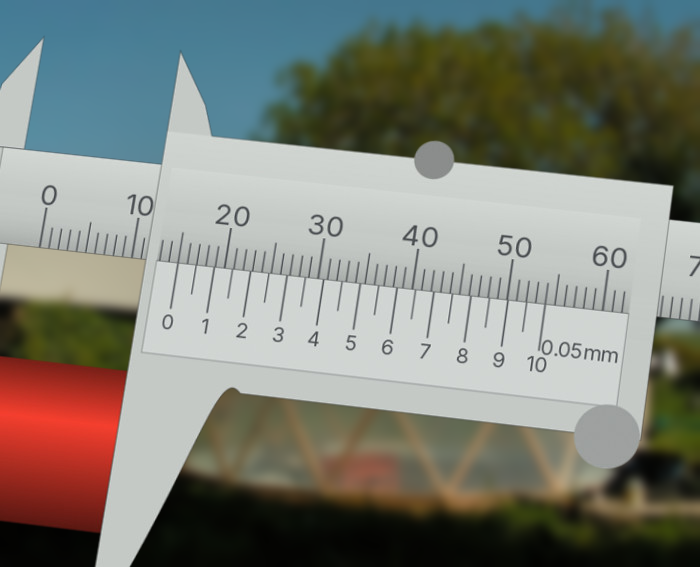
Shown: **15.0** mm
